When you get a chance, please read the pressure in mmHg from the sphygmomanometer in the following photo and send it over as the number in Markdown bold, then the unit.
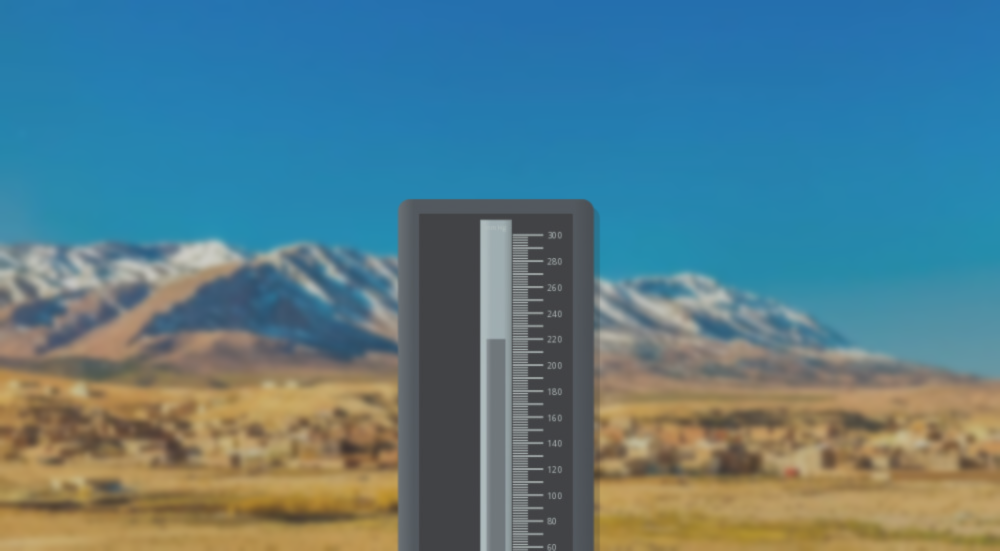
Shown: **220** mmHg
